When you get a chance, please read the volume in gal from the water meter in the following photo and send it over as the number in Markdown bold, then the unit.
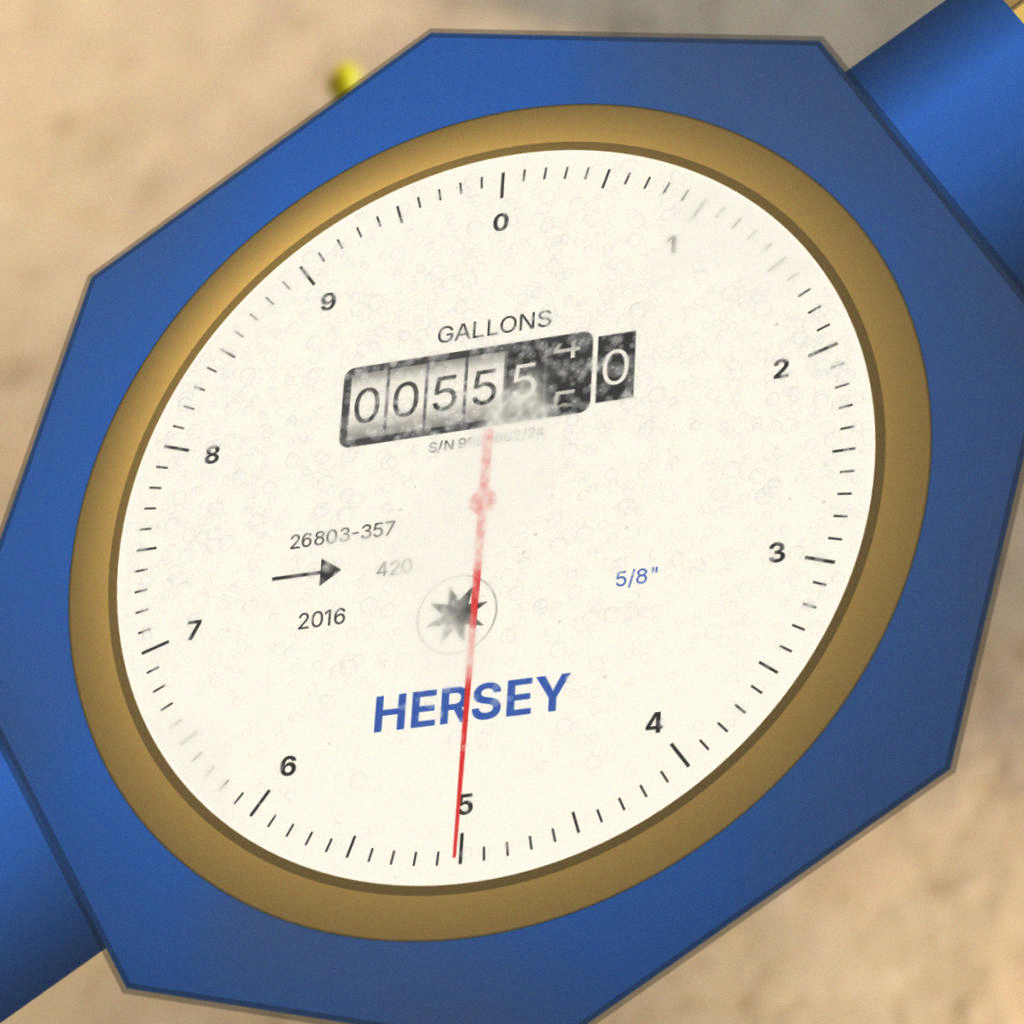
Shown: **55545.0** gal
